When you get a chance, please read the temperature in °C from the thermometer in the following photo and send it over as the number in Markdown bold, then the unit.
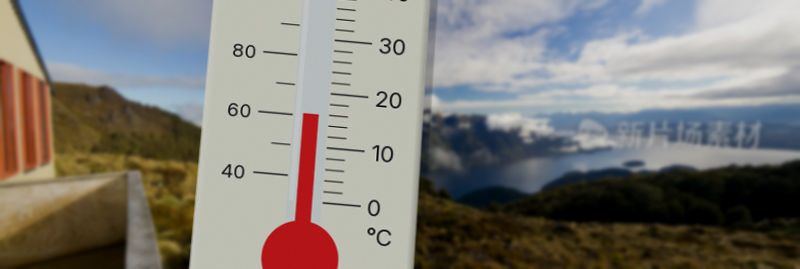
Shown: **16** °C
